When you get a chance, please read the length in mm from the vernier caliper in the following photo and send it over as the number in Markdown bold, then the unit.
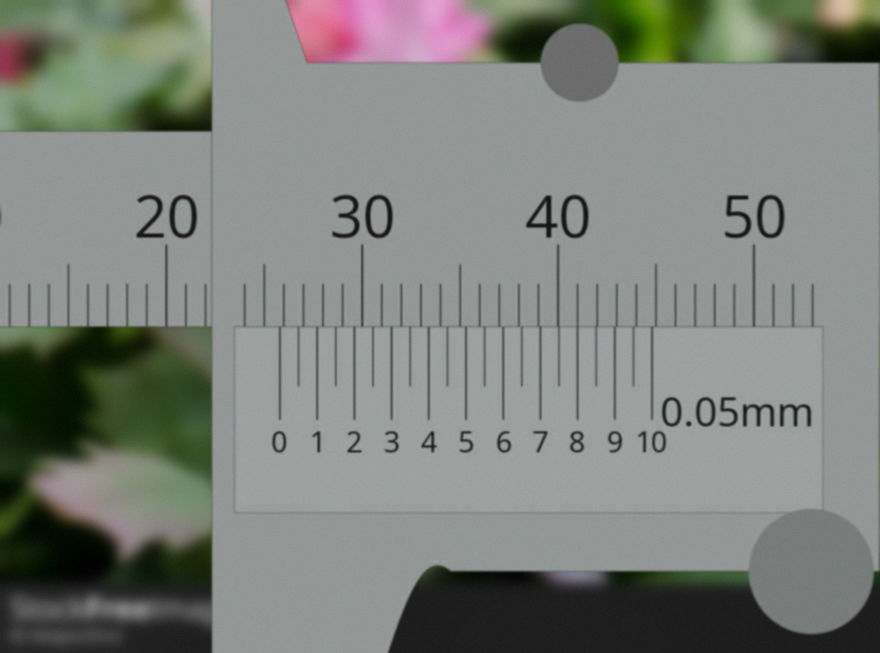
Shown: **25.8** mm
